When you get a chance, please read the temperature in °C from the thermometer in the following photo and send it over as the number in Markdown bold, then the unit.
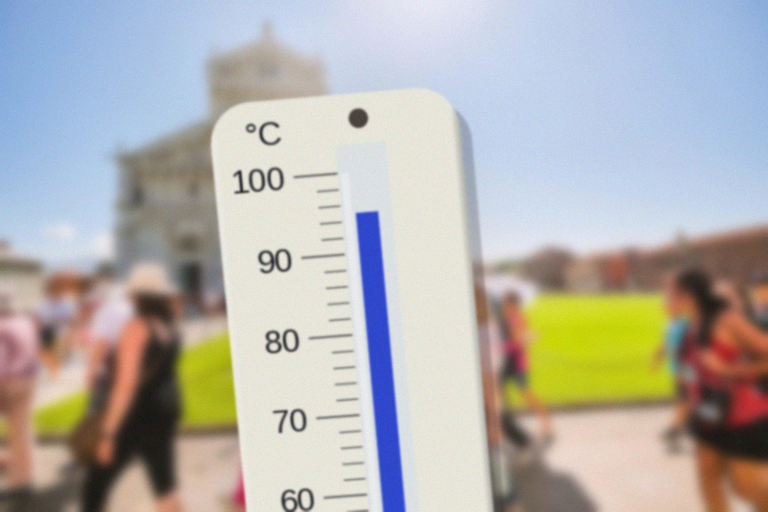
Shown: **95** °C
